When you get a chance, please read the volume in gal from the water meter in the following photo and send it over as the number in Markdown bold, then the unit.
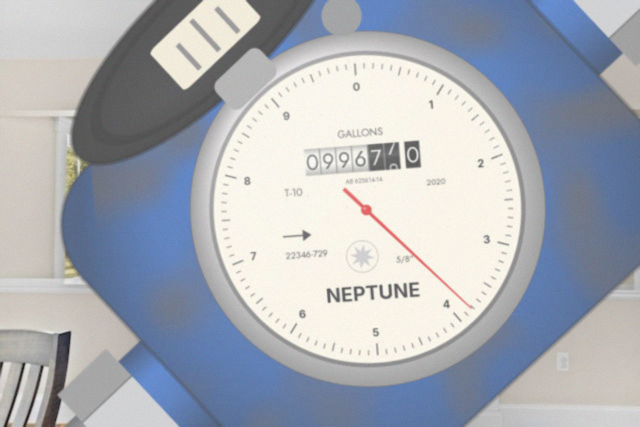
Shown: **996773.8** gal
